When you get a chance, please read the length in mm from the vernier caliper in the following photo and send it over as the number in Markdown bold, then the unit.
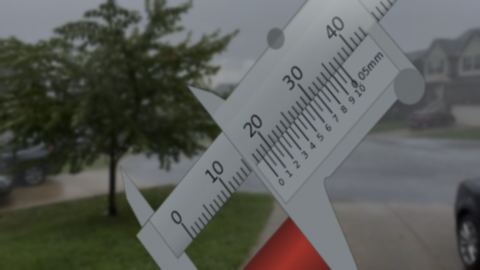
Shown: **18.0** mm
